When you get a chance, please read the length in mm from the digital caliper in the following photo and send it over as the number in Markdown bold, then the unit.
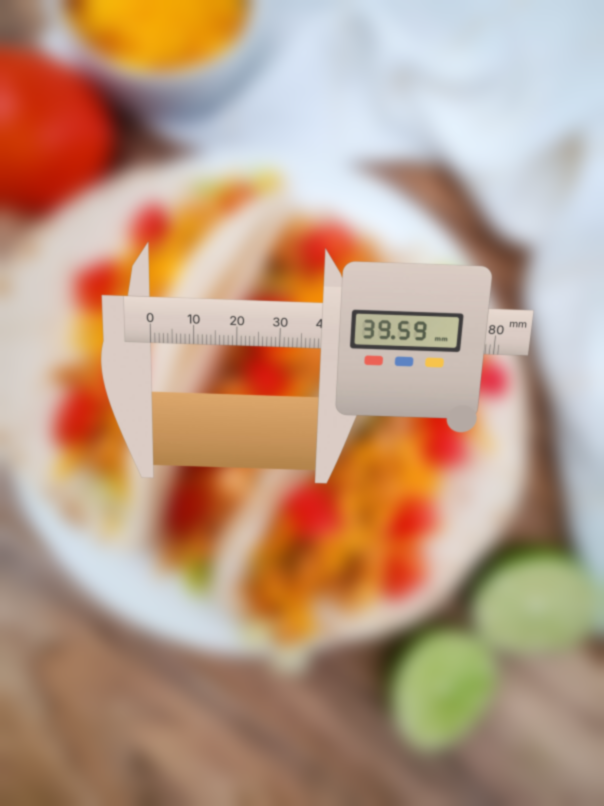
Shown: **39.59** mm
